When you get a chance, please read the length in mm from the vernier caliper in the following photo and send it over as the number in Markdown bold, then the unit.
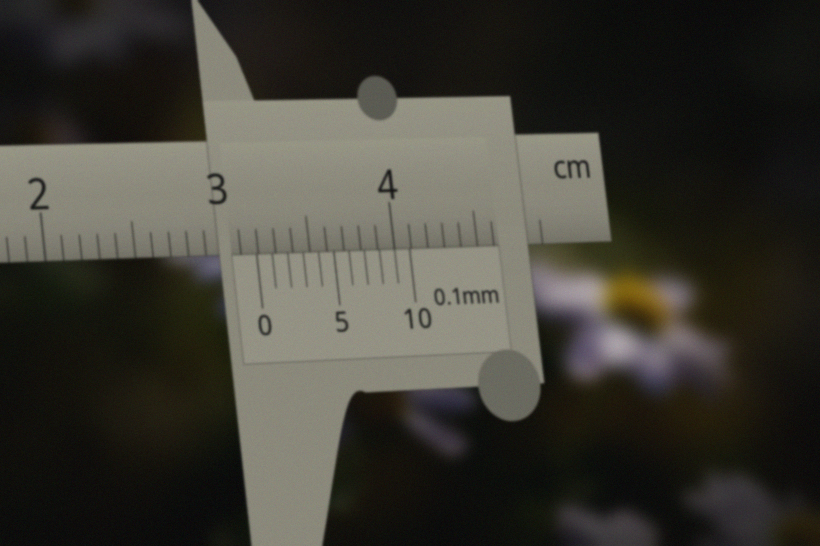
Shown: **31.9** mm
